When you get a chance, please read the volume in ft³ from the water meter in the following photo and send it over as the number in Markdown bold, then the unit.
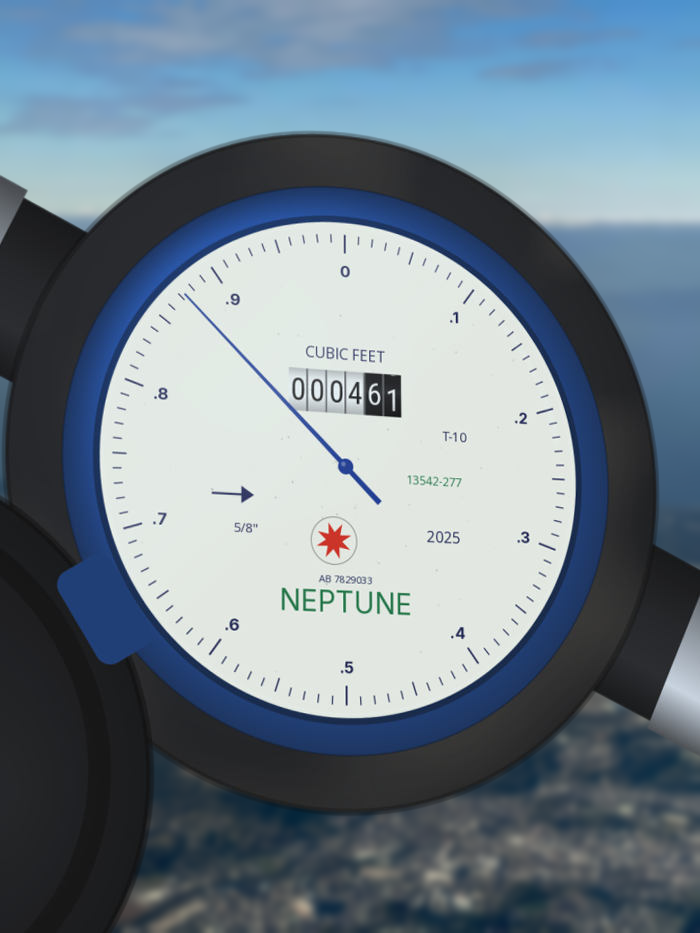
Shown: **460.87** ft³
